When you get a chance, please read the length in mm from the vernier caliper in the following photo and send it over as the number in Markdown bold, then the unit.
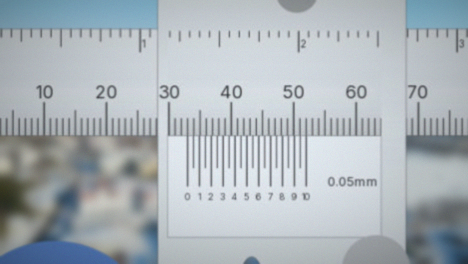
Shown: **33.0** mm
